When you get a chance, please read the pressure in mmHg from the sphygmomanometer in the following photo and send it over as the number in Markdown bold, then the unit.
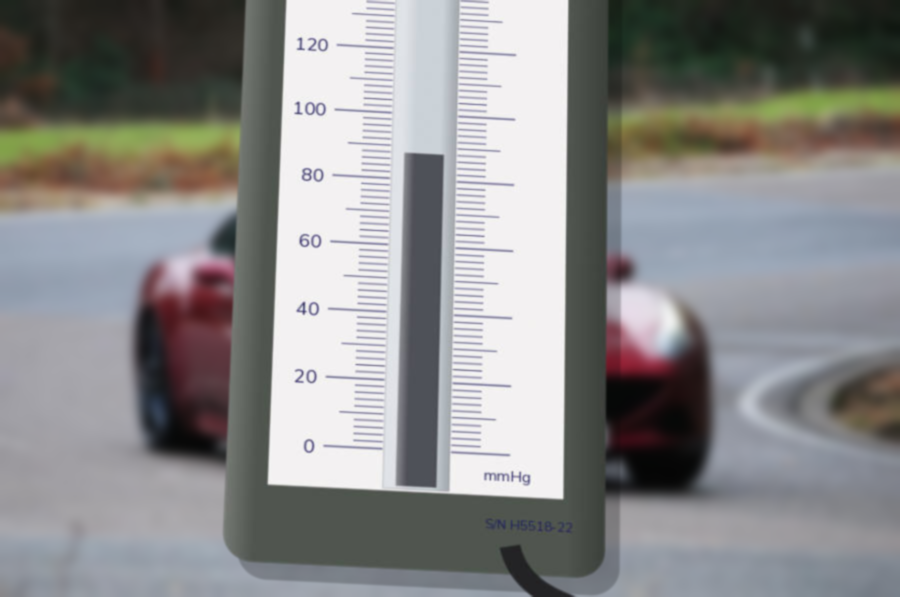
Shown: **88** mmHg
